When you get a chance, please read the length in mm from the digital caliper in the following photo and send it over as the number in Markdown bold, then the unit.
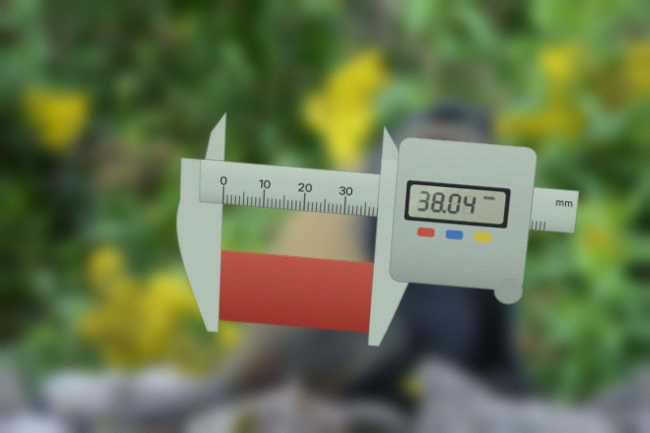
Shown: **38.04** mm
